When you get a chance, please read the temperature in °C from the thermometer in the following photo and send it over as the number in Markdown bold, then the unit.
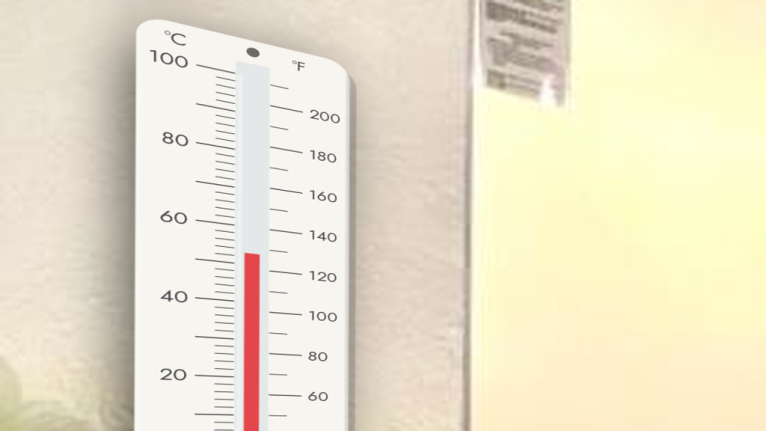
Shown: **53** °C
